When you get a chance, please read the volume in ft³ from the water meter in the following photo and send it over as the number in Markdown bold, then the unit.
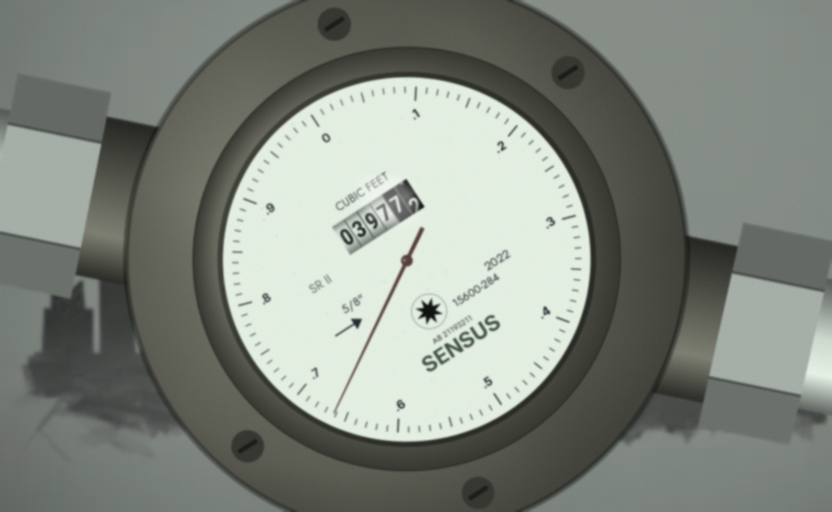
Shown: **39771.66** ft³
